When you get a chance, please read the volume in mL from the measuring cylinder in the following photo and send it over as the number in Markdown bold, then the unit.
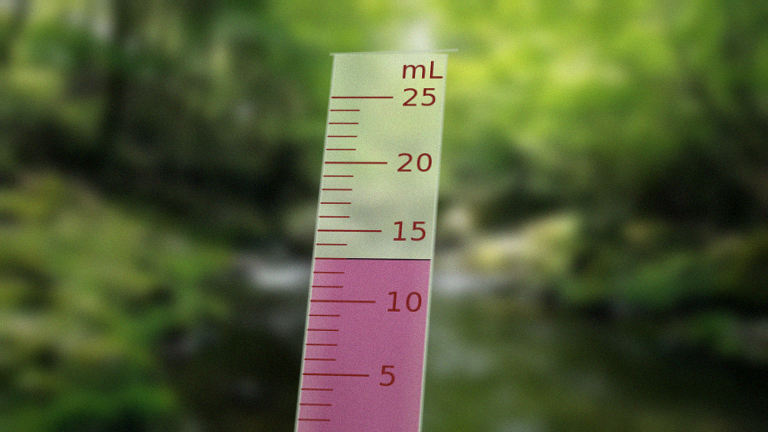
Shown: **13** mL
